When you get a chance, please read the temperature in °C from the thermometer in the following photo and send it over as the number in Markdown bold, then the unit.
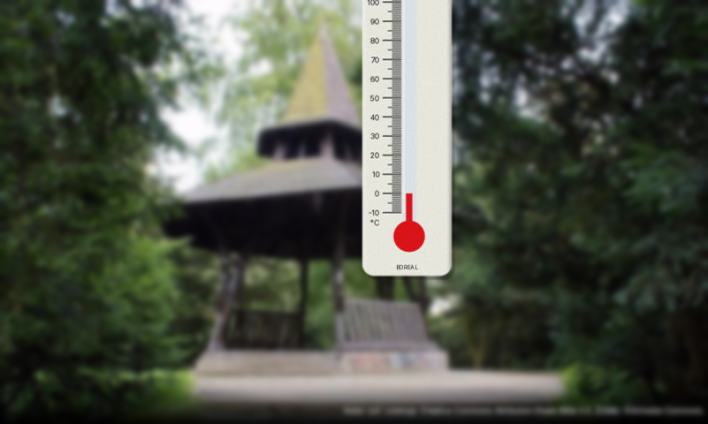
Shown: **0** °C
